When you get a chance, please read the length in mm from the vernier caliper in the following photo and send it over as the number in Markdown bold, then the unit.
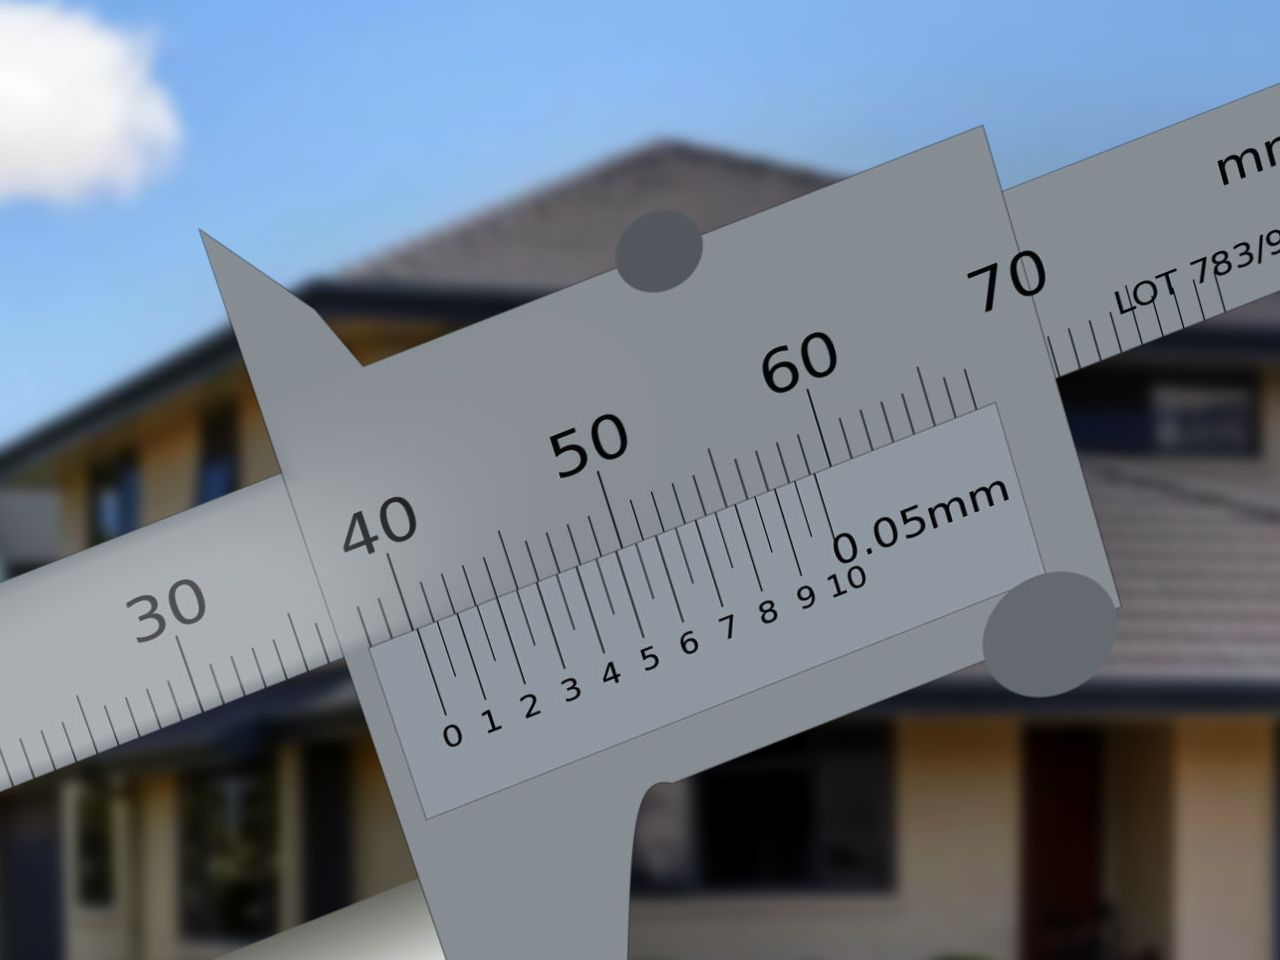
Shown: **40.2** mm
